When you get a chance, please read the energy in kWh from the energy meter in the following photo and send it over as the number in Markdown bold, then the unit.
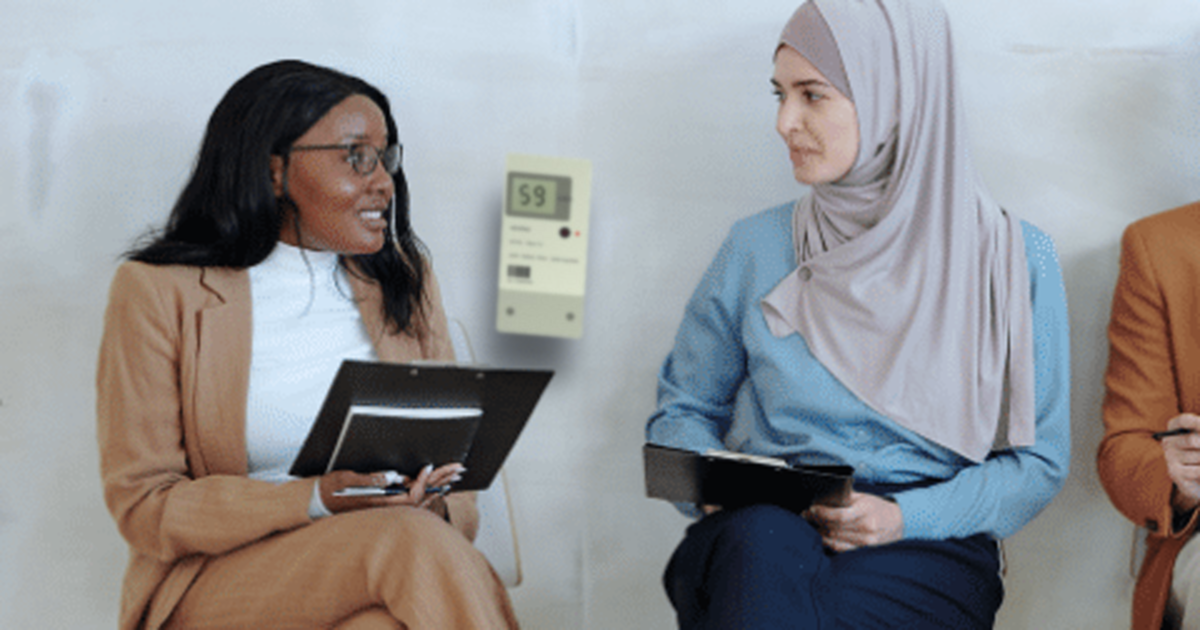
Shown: **59** kWh
